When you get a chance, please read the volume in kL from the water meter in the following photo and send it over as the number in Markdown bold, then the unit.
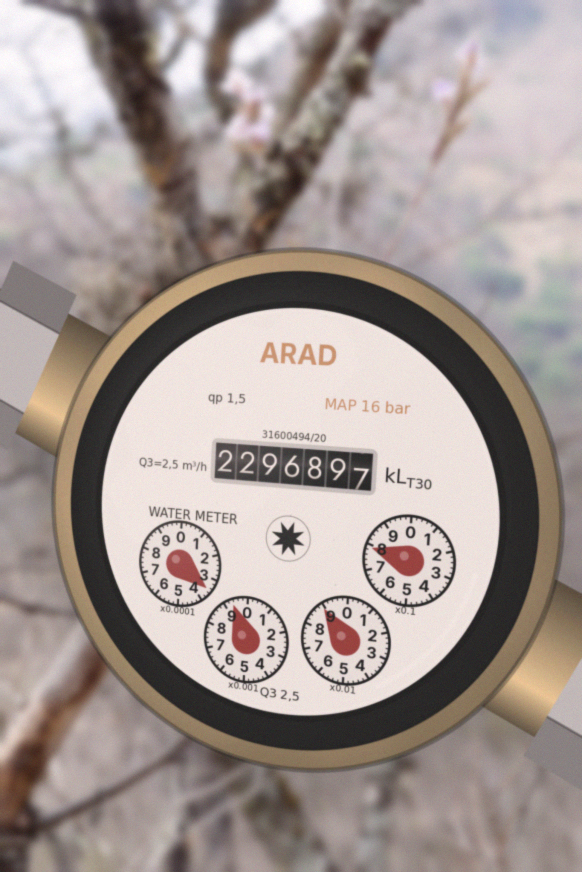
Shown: **2296896.7893** kL
